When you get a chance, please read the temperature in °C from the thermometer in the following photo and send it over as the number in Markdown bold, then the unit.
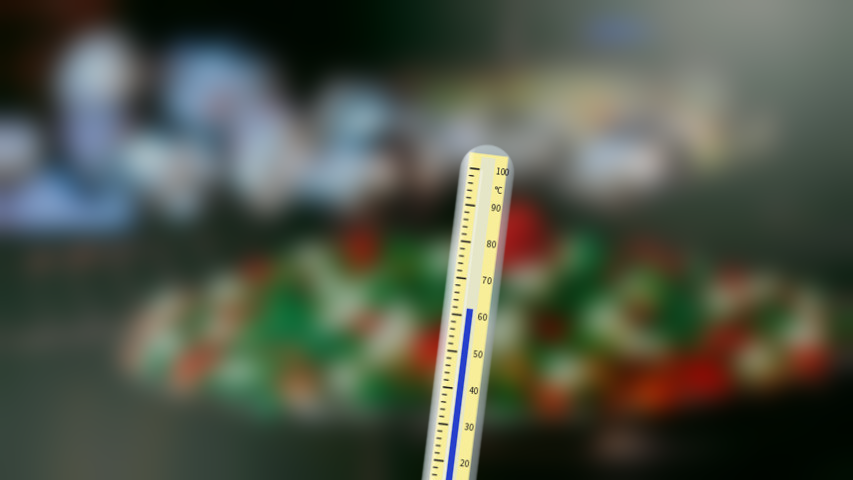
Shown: **62** °C
